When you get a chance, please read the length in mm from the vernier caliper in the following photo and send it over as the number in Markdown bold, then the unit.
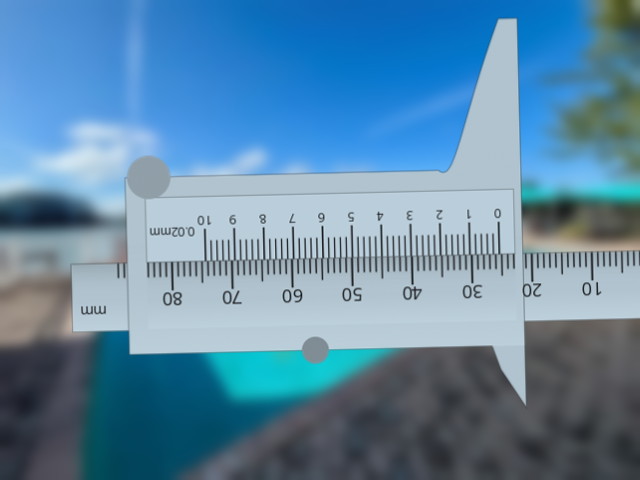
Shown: **25.4** mm
